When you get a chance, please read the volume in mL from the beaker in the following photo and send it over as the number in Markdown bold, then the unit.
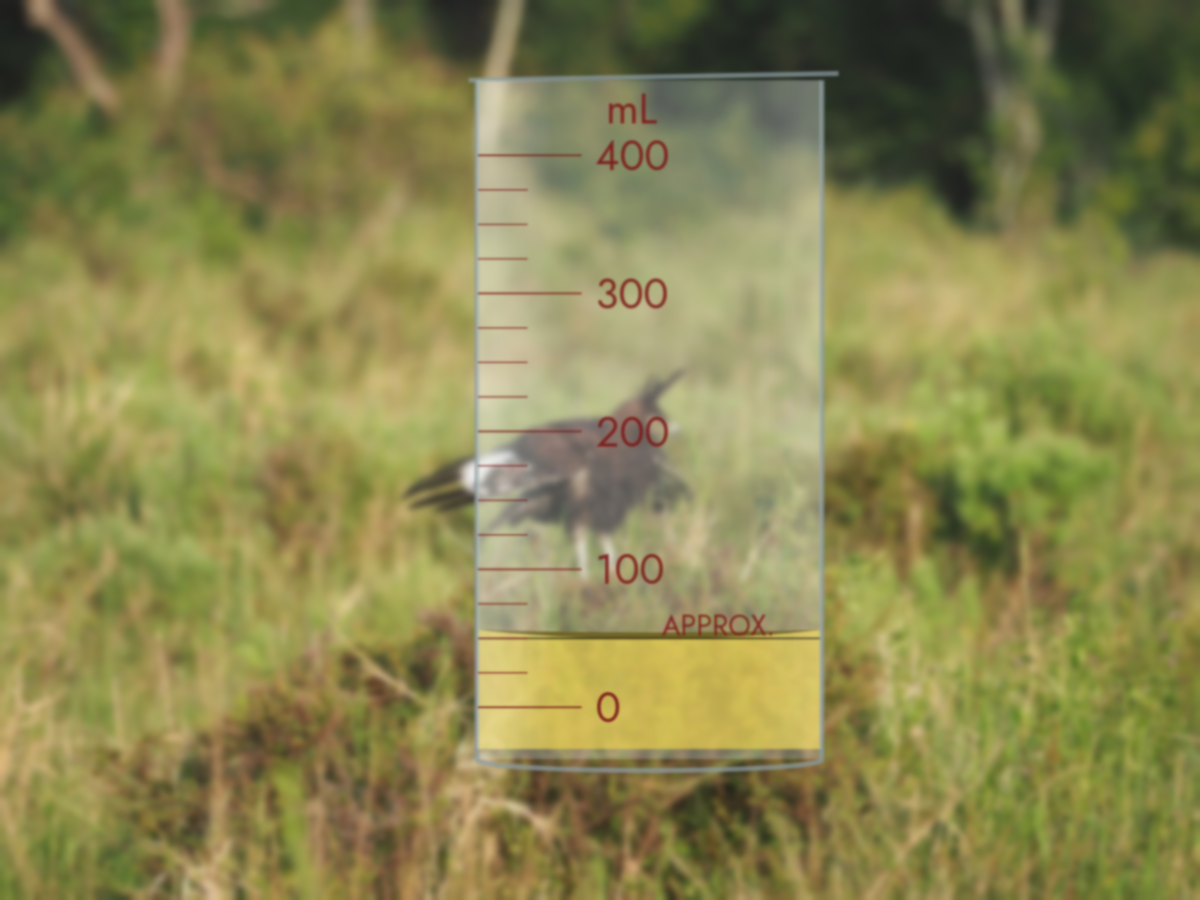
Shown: **50** mL
